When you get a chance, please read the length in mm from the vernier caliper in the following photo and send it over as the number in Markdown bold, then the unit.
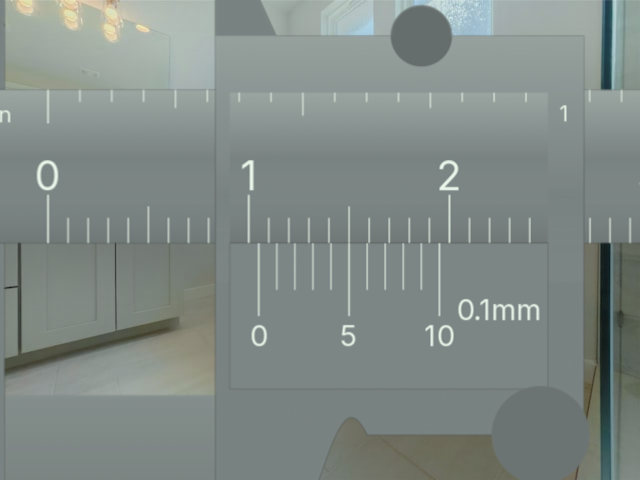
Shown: **10.5** mm
